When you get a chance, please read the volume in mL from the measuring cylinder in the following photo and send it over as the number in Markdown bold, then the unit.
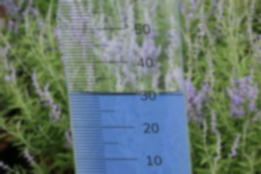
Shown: **30** mL
